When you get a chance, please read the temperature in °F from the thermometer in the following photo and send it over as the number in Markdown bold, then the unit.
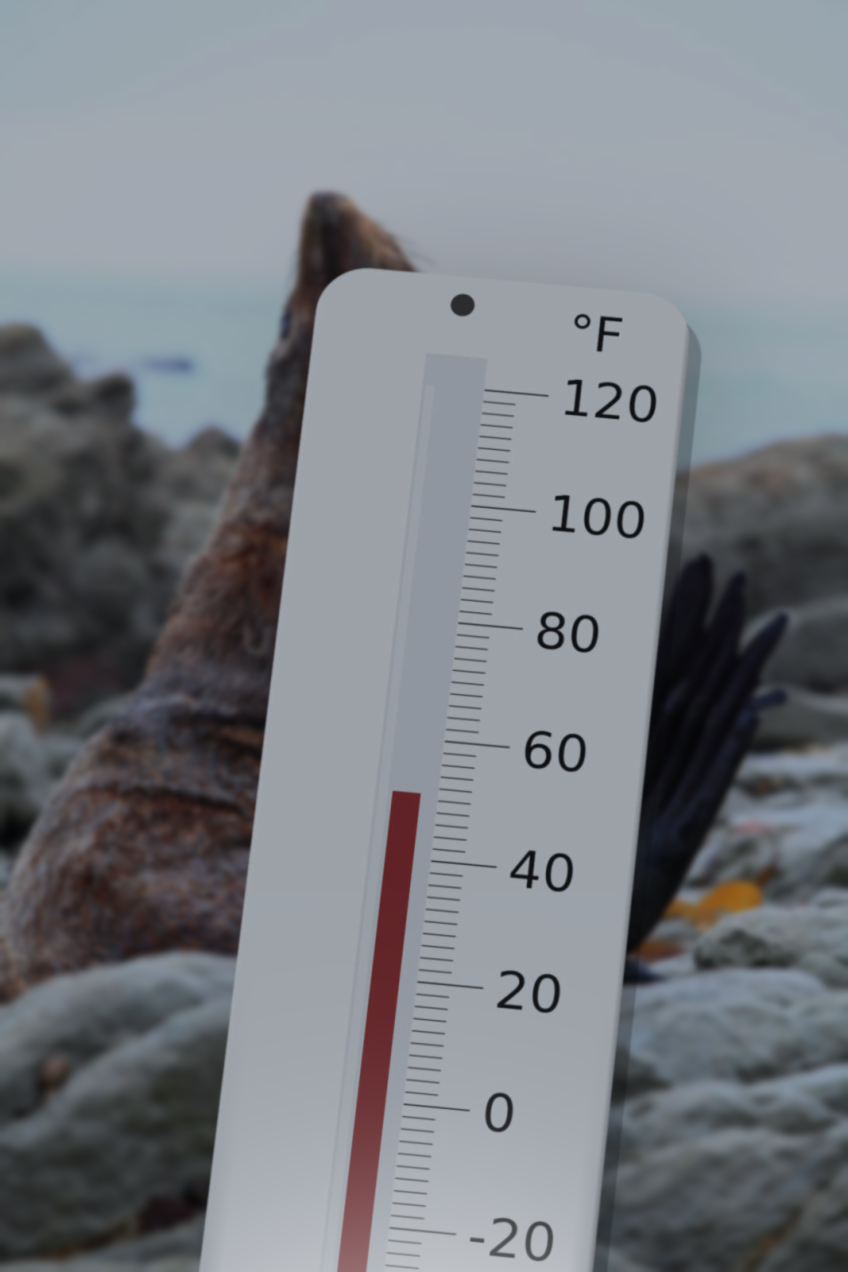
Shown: **51** °F
